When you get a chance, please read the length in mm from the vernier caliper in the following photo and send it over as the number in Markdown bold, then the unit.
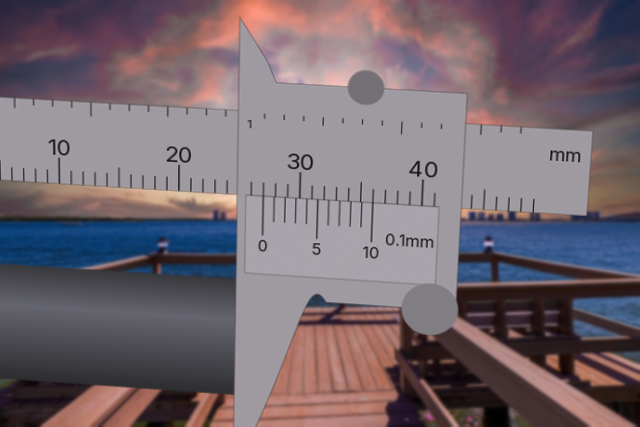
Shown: **27.0** mm
